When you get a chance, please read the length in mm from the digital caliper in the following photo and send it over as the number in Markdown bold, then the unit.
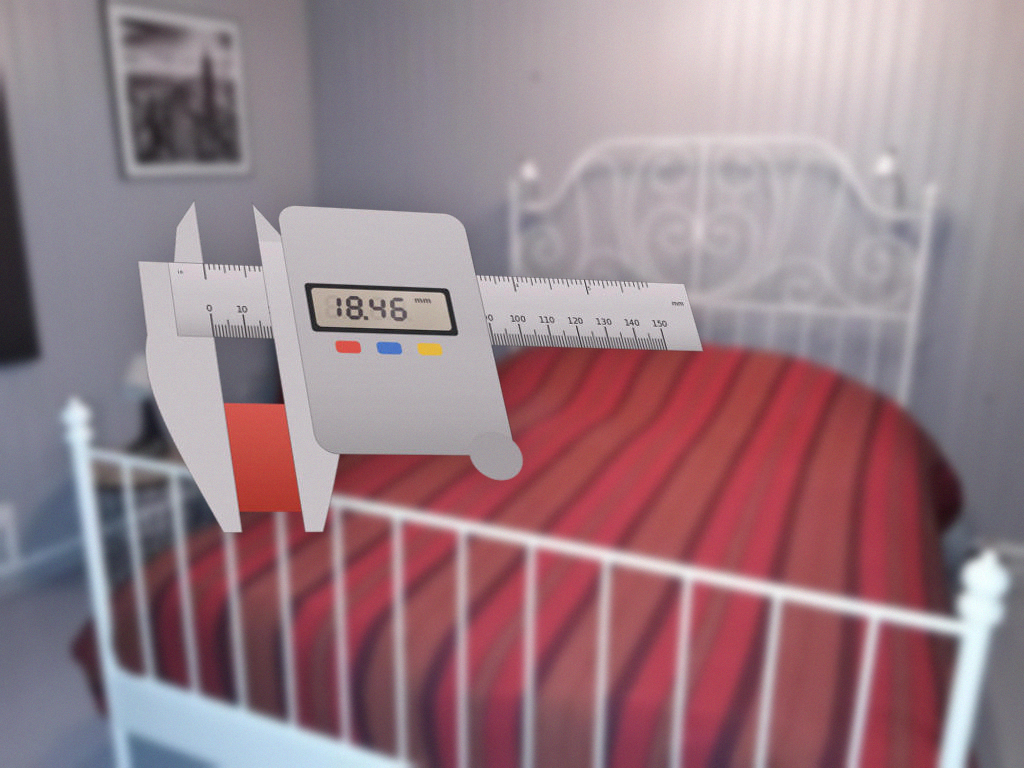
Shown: **18.46** mm
